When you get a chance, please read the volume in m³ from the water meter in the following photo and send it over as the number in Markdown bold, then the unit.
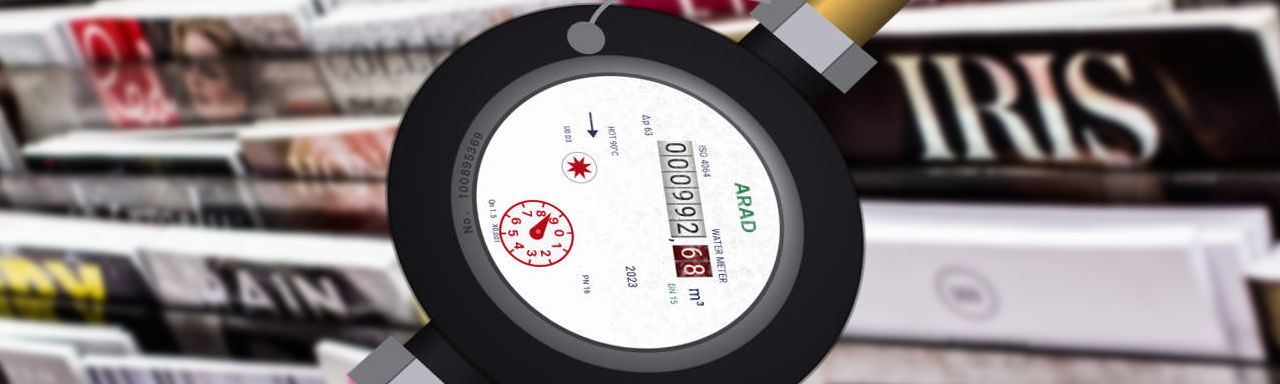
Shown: **992.688** m³
